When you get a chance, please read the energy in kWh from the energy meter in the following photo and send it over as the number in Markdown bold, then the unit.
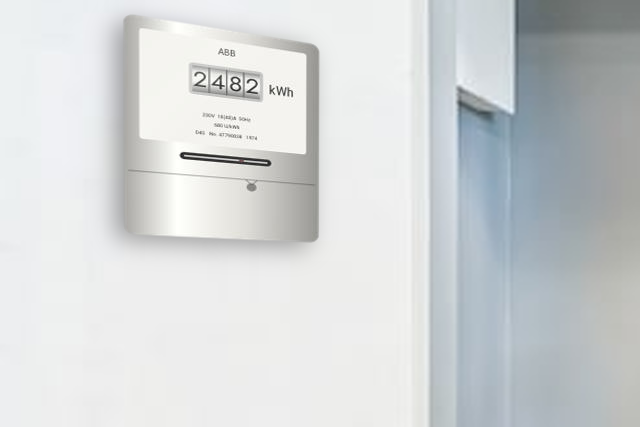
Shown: **2482** kWh
